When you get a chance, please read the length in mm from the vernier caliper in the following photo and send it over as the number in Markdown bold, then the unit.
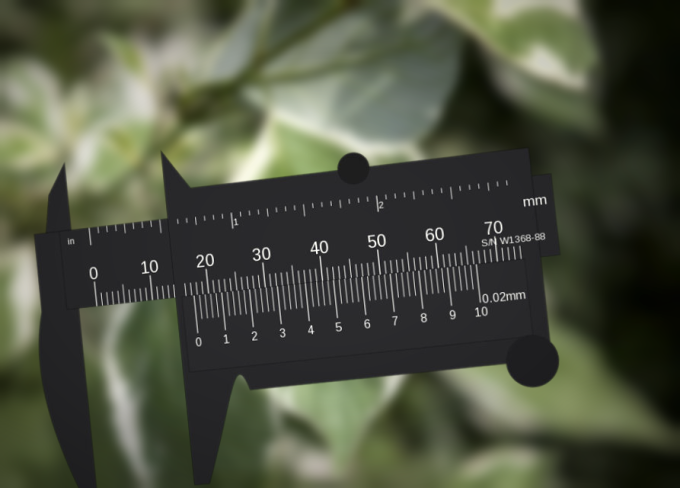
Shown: **17.4** mm
